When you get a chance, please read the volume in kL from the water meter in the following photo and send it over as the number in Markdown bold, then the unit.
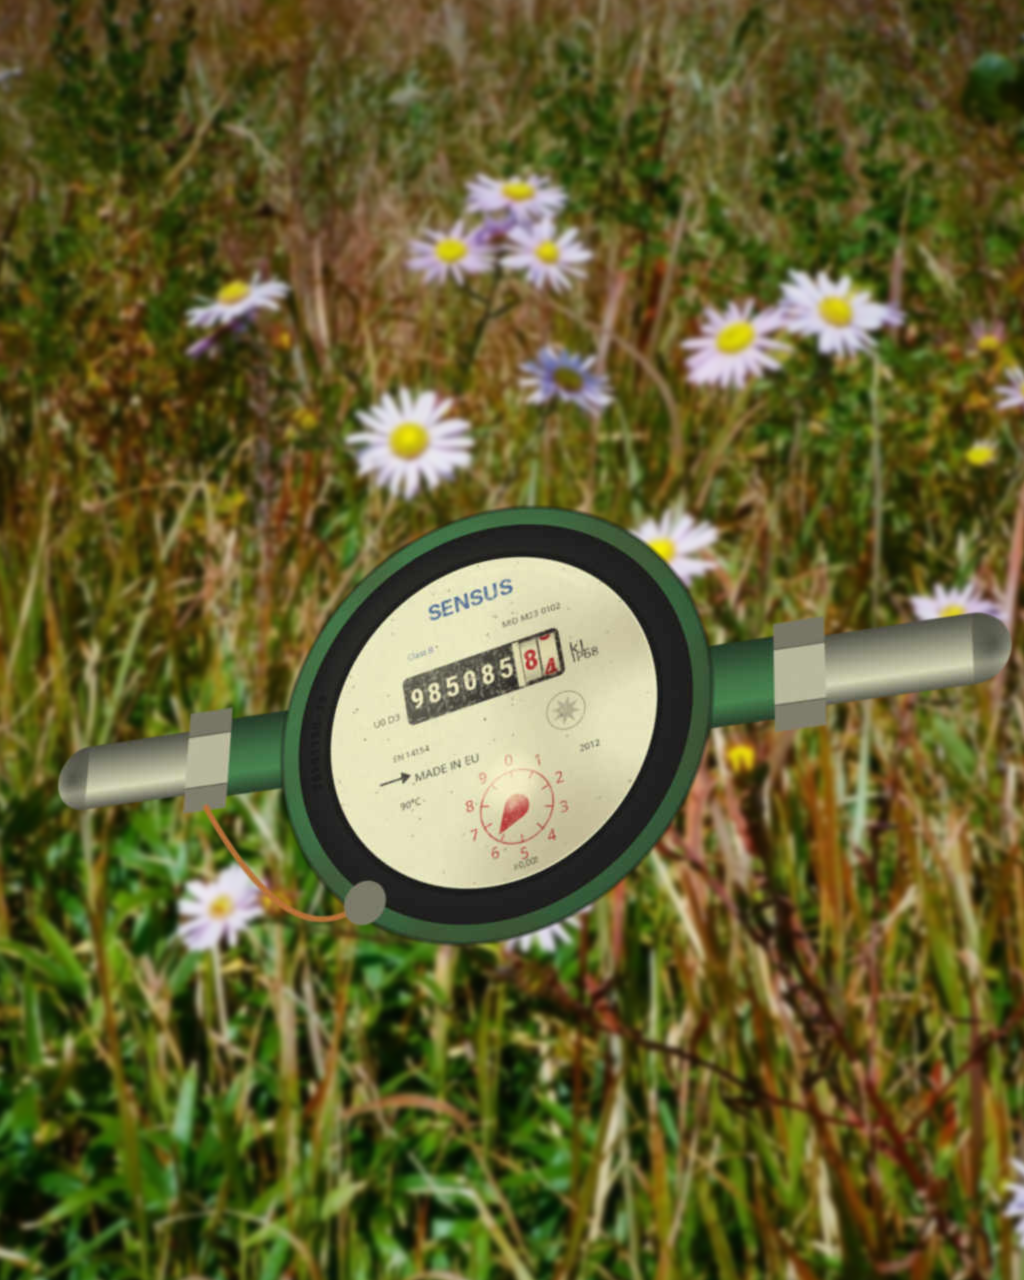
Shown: **985085.836** kL
